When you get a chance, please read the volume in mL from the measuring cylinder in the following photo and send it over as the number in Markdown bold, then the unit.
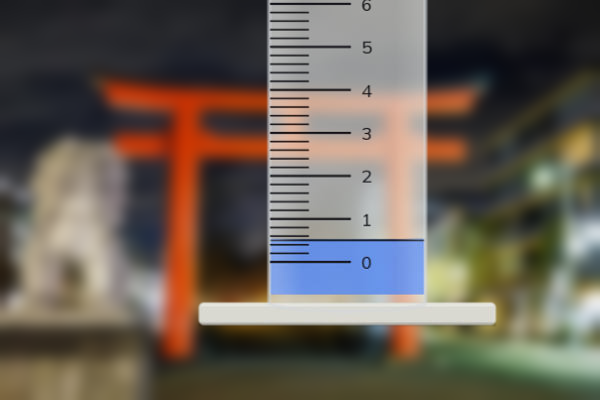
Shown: **0.5** mL
